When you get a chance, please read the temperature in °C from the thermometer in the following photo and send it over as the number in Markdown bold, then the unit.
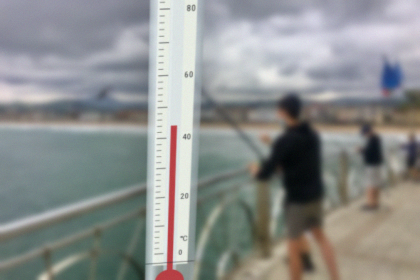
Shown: **44** °C
